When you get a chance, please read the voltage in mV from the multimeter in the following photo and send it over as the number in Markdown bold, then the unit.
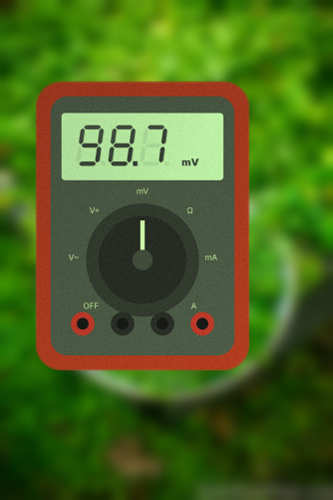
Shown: **98.7** mV
